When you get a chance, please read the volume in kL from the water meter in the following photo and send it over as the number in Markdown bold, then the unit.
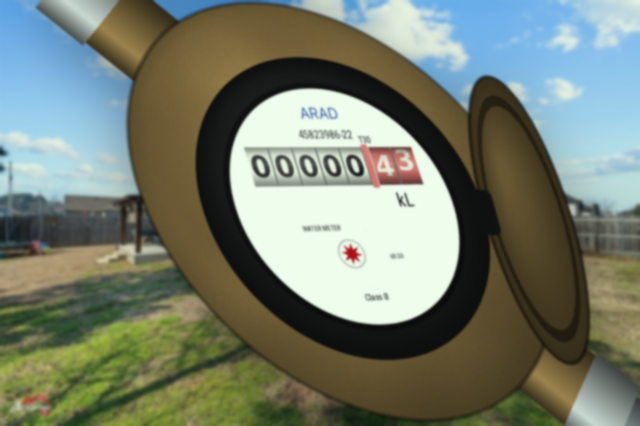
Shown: **0.43** kL
